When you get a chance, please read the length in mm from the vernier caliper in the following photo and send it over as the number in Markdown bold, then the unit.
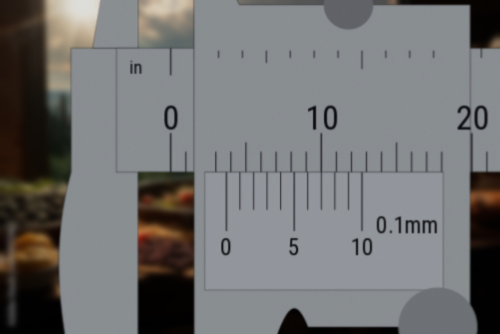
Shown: **3.7** mm
